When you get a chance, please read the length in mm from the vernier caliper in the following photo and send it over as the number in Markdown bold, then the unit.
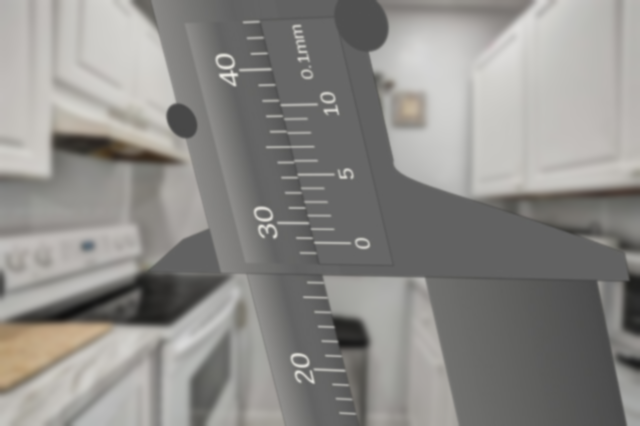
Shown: **28.7** mm
